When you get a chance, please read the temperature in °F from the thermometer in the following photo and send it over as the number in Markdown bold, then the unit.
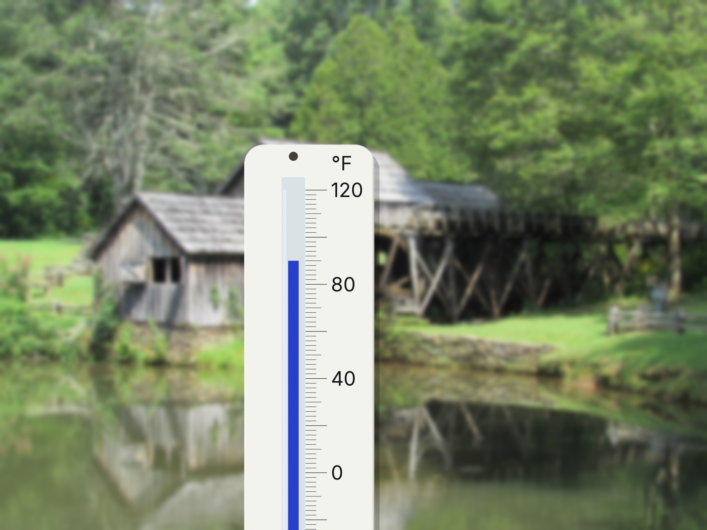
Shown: **90** °F
